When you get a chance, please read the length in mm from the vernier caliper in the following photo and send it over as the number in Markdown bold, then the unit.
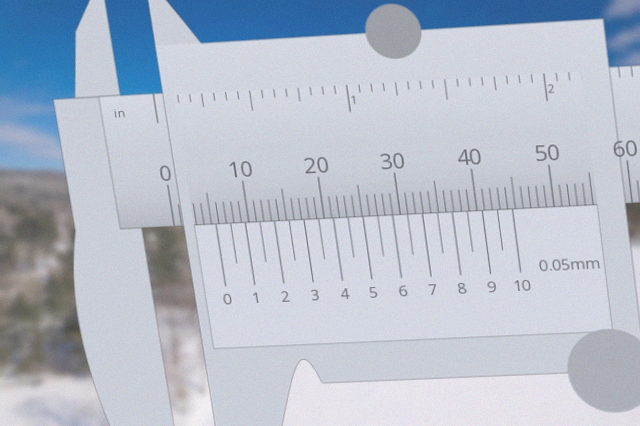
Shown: **5.6** mm
